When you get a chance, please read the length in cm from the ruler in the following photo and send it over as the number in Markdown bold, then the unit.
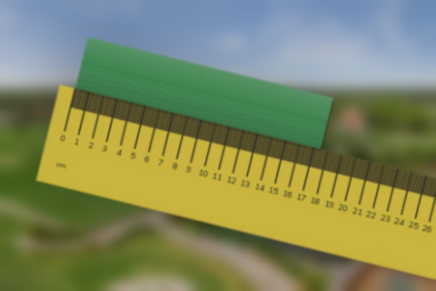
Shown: **17.5** cm
